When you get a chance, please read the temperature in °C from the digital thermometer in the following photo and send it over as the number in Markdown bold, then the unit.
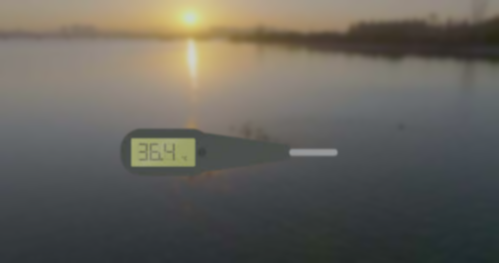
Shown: **36.4** °C
